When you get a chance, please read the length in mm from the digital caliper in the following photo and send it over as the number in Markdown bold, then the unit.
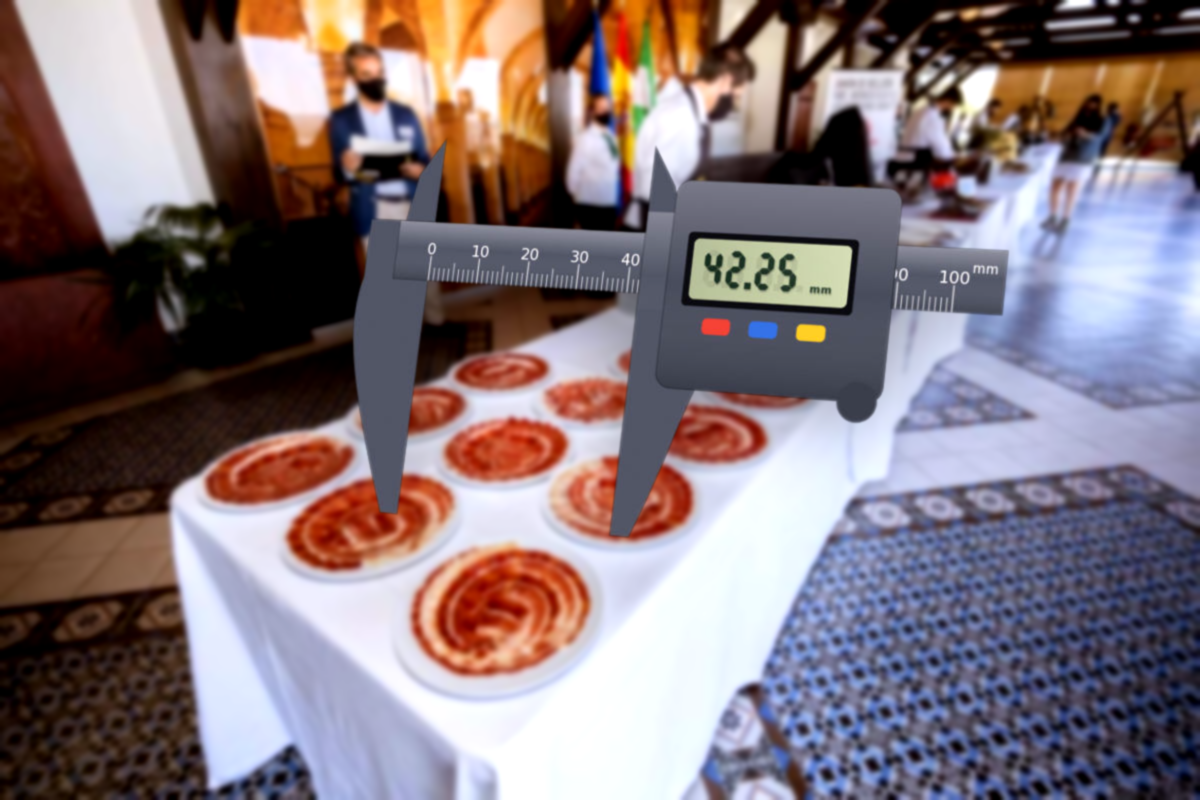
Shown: **42.25** mm
